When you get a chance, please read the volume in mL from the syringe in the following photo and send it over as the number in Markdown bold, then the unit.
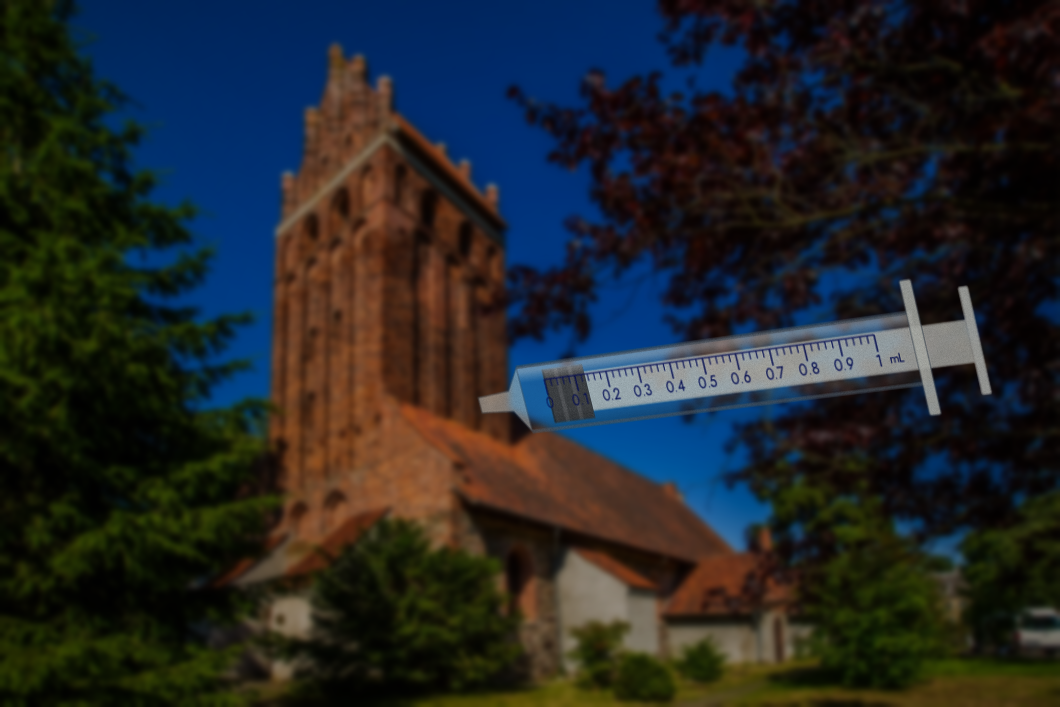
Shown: **0** mL
